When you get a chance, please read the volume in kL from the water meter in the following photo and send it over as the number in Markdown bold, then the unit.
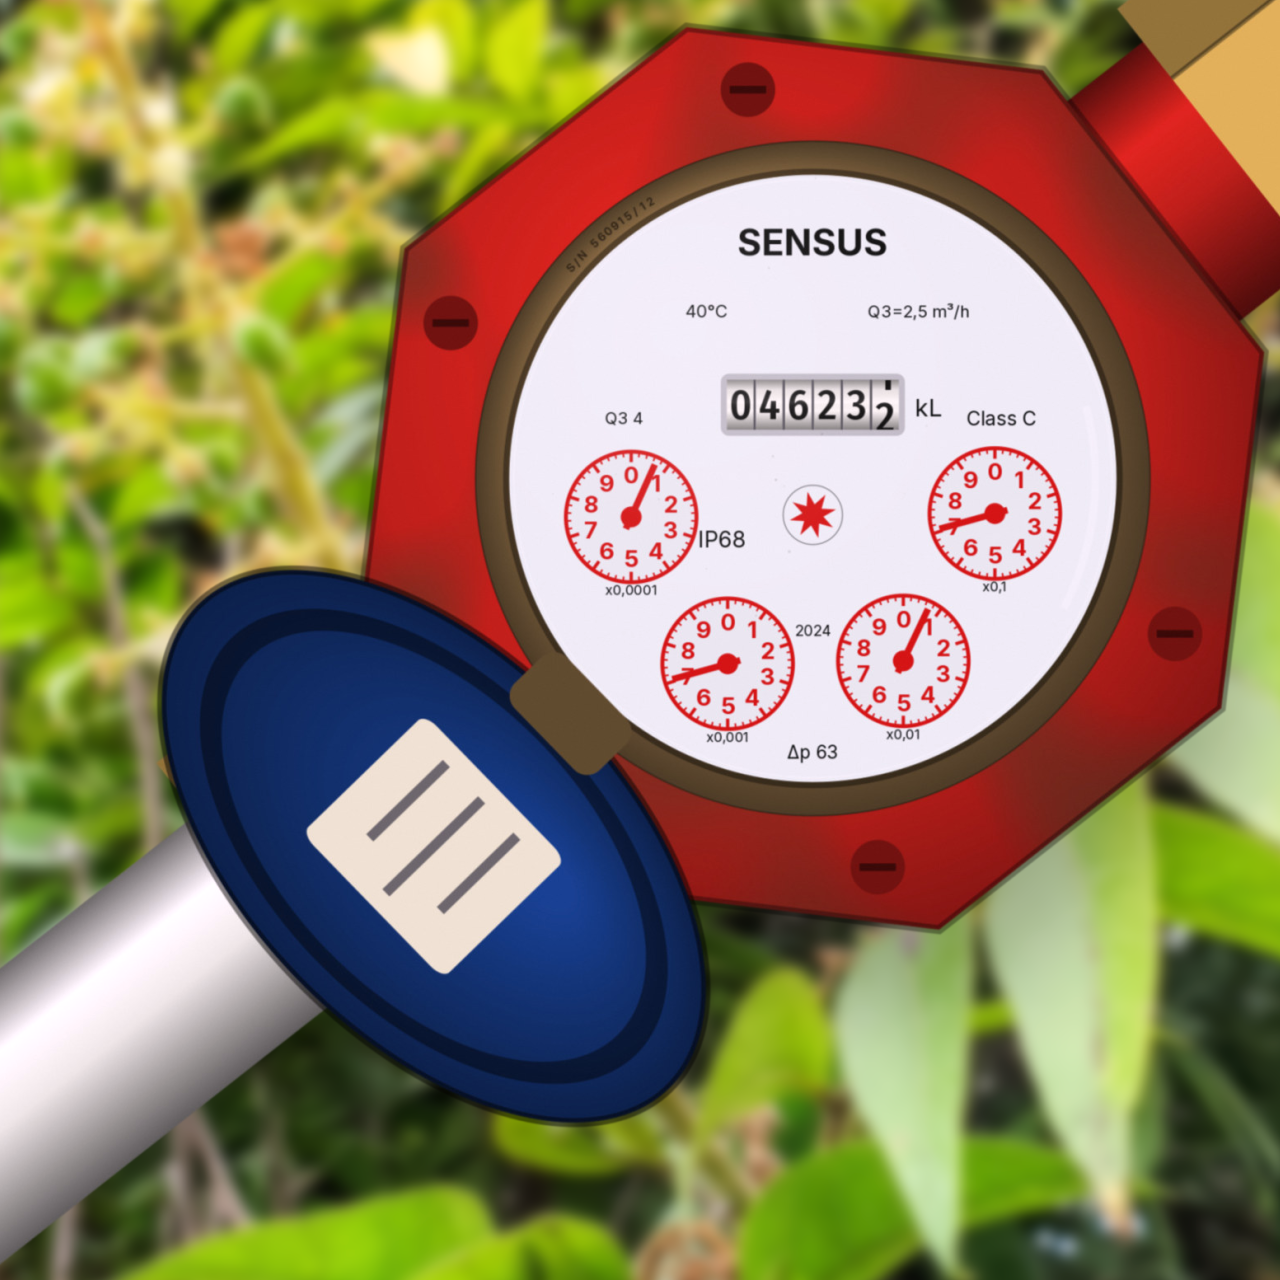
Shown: **46231.7070** kL
